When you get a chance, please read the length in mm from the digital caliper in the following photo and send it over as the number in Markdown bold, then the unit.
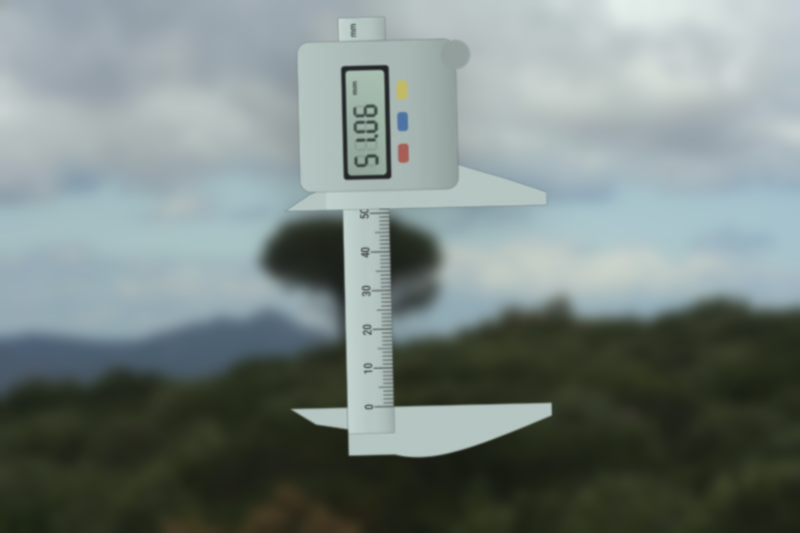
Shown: **51.06** mm
